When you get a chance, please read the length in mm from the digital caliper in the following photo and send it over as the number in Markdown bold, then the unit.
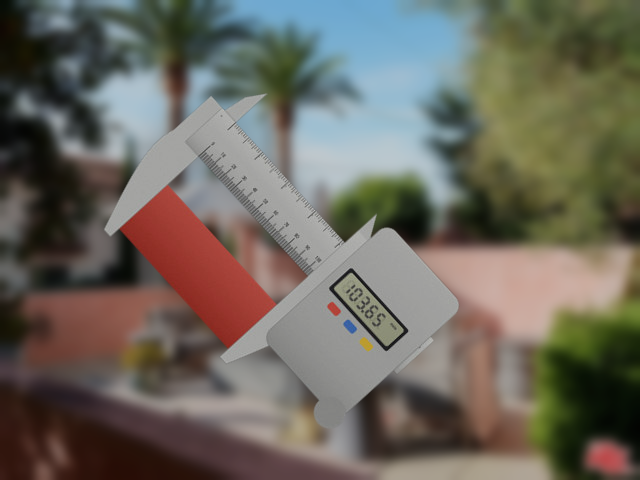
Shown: **103.65** mm
